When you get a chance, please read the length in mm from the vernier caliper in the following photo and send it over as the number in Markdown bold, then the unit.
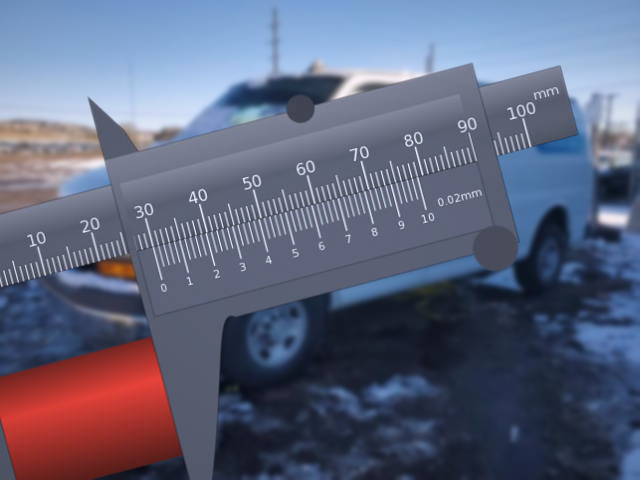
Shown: **30.0** mm
